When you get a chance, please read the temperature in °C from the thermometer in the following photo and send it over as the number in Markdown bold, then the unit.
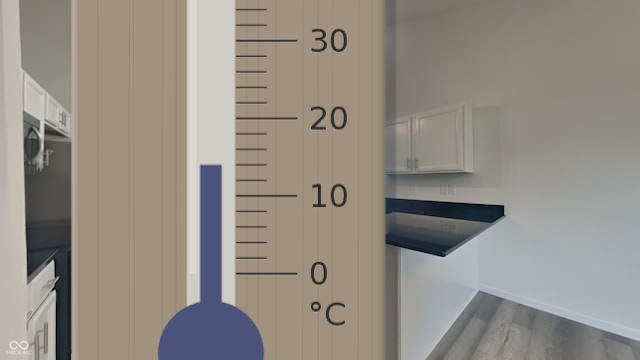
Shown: **14** °C
